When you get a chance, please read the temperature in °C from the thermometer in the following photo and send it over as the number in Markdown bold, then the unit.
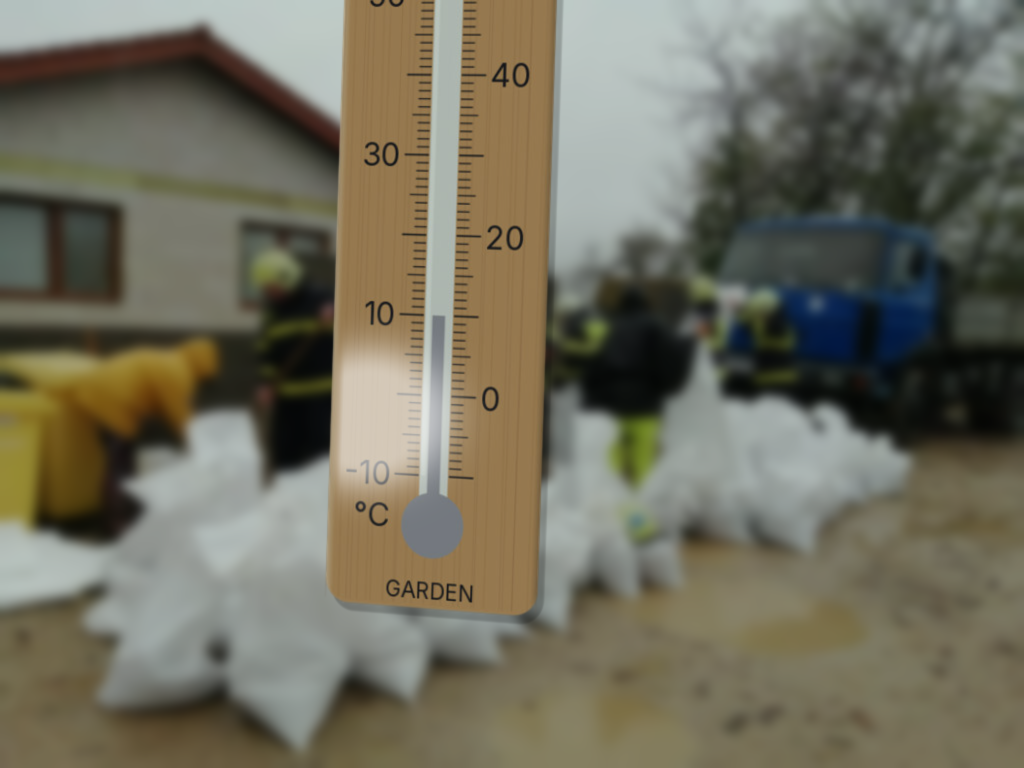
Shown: **10** °C
